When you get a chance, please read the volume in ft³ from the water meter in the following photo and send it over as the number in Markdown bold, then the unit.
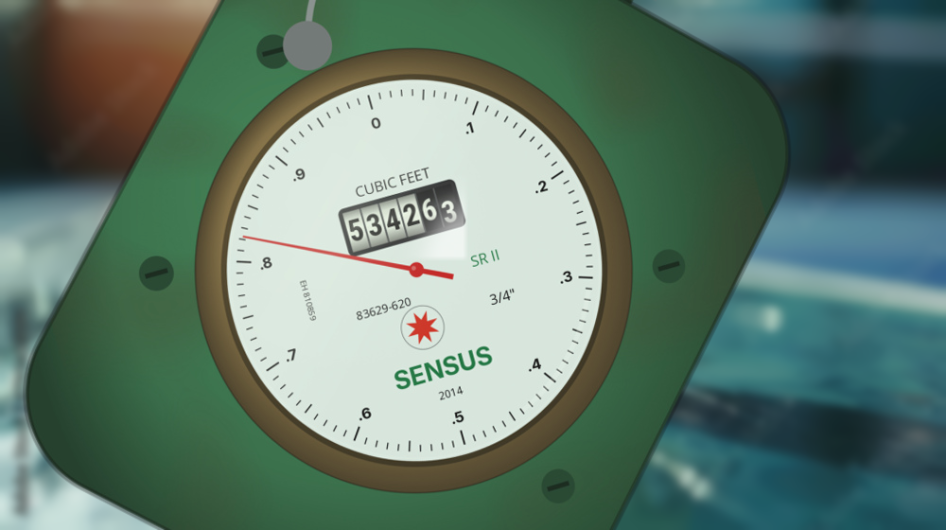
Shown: **534262.82** ft³
